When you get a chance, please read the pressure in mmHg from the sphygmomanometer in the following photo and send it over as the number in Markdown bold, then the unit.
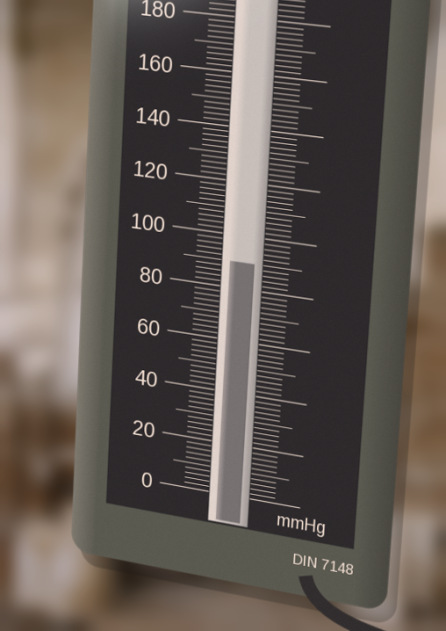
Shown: **90** mmHg
